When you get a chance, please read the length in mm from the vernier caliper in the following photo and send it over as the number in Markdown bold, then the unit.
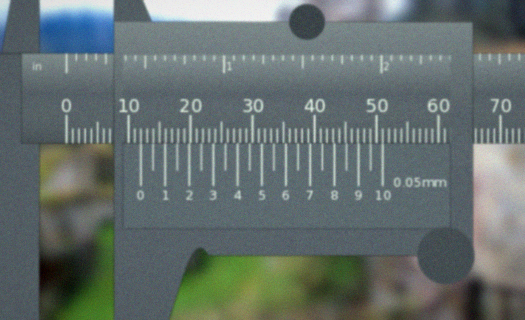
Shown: **12.0** mm
